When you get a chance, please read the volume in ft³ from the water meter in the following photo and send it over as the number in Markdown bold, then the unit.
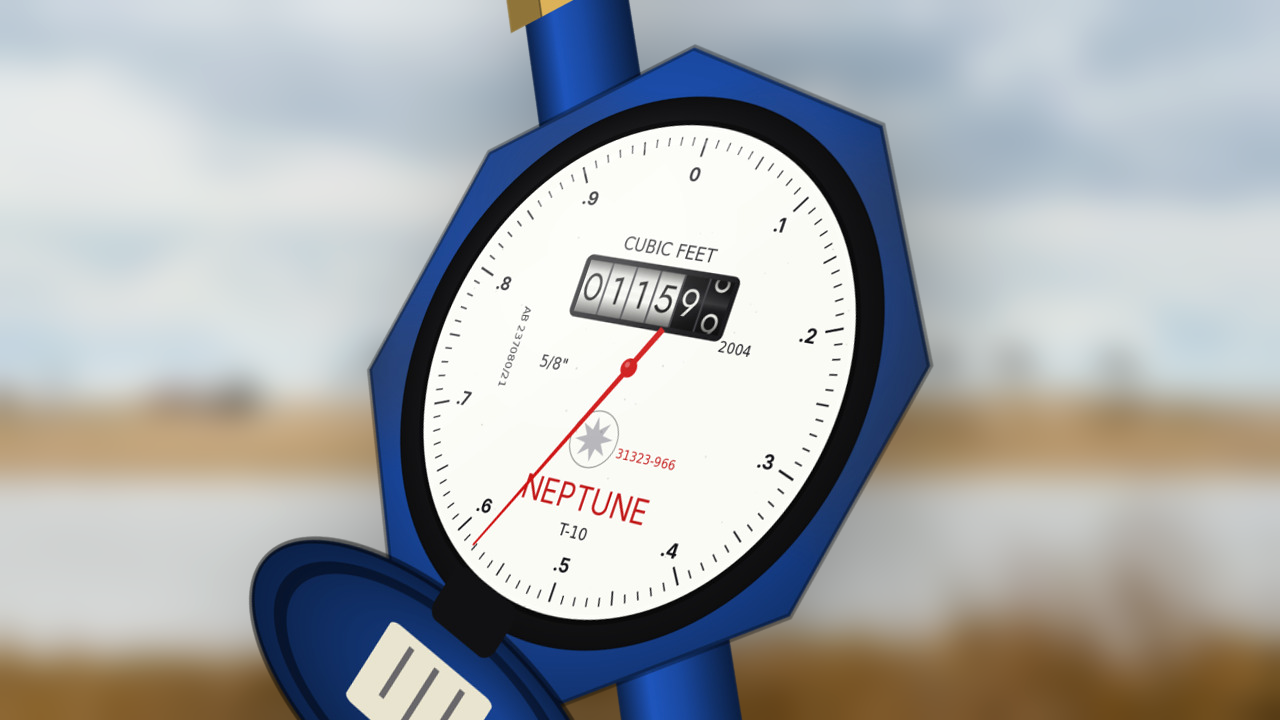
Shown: **11598.58** ft³
